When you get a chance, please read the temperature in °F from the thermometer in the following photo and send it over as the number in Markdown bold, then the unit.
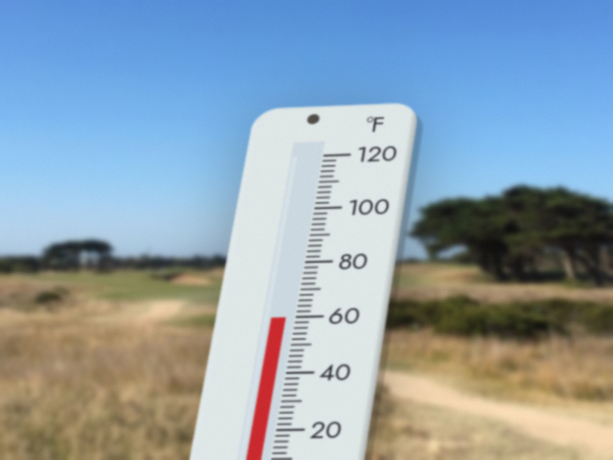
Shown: **60** °F
